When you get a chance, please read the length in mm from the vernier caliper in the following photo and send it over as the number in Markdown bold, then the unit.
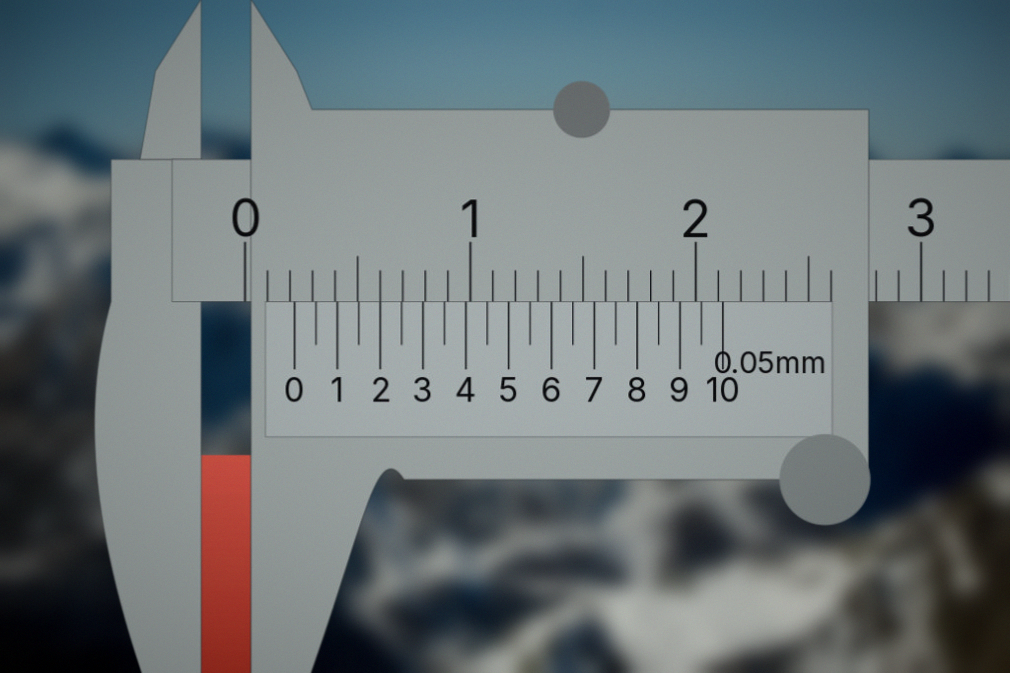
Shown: **2.20** mm
